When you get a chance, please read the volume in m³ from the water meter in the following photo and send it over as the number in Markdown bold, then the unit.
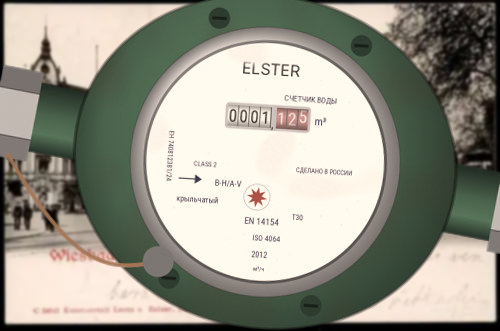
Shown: **1.125** m³
